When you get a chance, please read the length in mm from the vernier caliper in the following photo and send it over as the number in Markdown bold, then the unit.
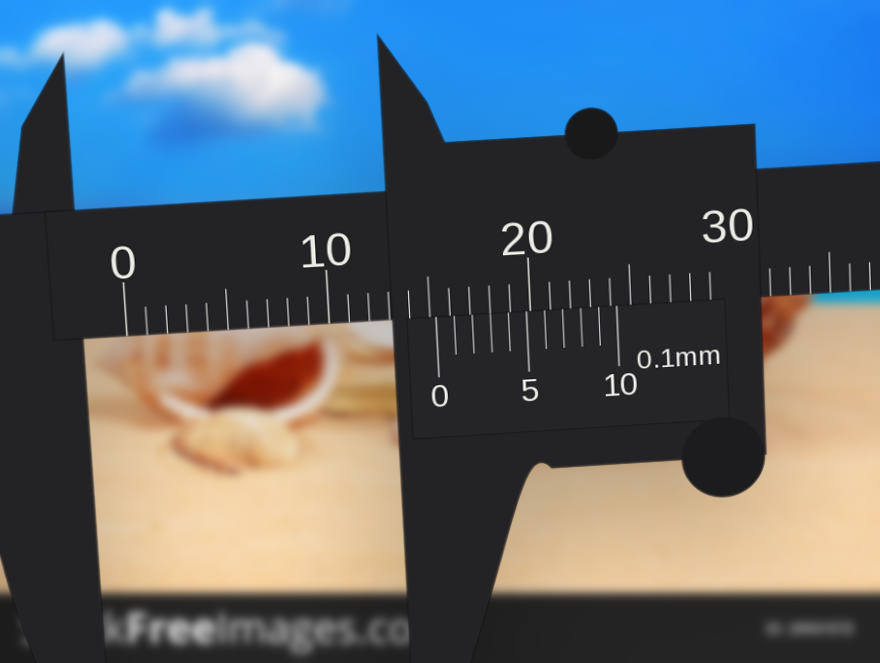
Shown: **15.3** mm
